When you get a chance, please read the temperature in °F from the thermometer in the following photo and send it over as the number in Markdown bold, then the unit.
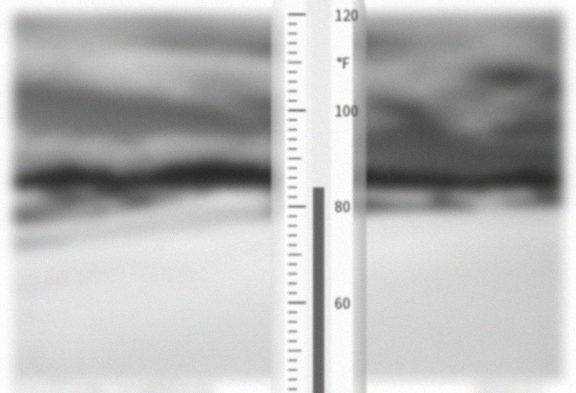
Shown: **84** °F
